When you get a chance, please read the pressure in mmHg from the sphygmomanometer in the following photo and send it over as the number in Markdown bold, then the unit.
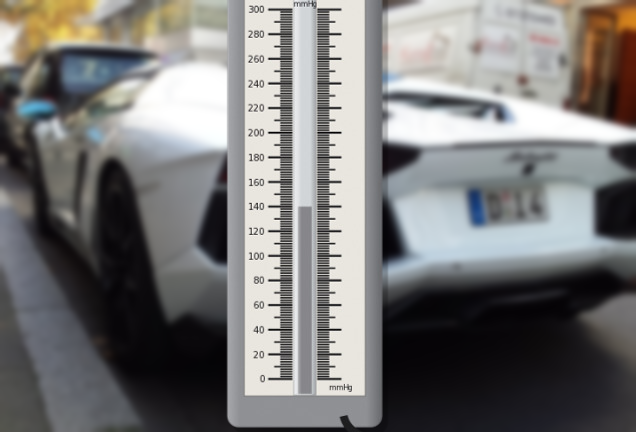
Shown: **140** mmHg
